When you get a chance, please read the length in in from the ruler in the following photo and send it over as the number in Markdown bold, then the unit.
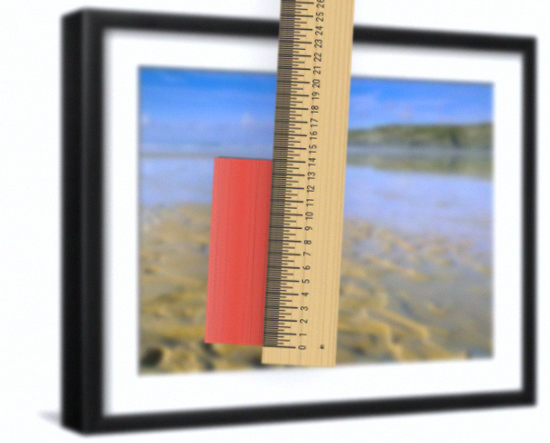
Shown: **14** in
